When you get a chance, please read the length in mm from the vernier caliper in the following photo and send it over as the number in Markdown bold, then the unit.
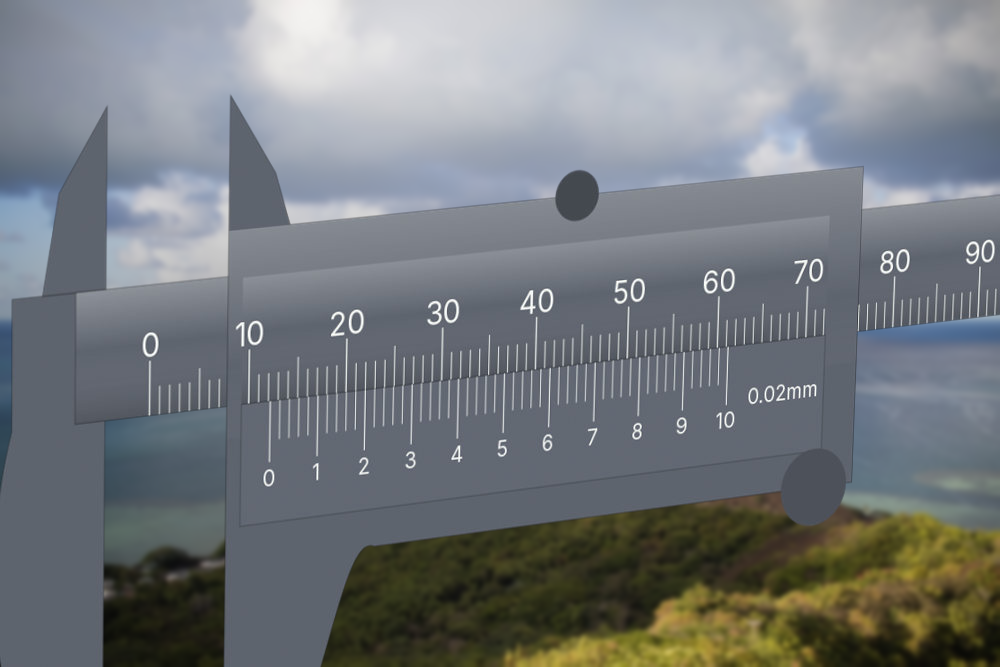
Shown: **12.2** mm
